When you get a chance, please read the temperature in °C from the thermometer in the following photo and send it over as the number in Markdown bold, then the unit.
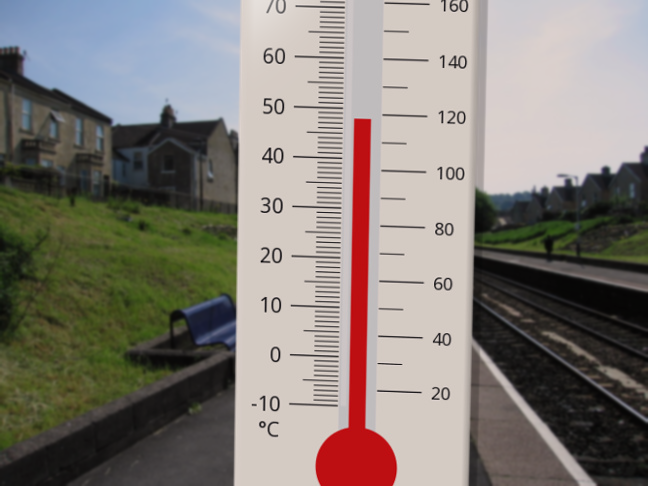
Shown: **48** °C
